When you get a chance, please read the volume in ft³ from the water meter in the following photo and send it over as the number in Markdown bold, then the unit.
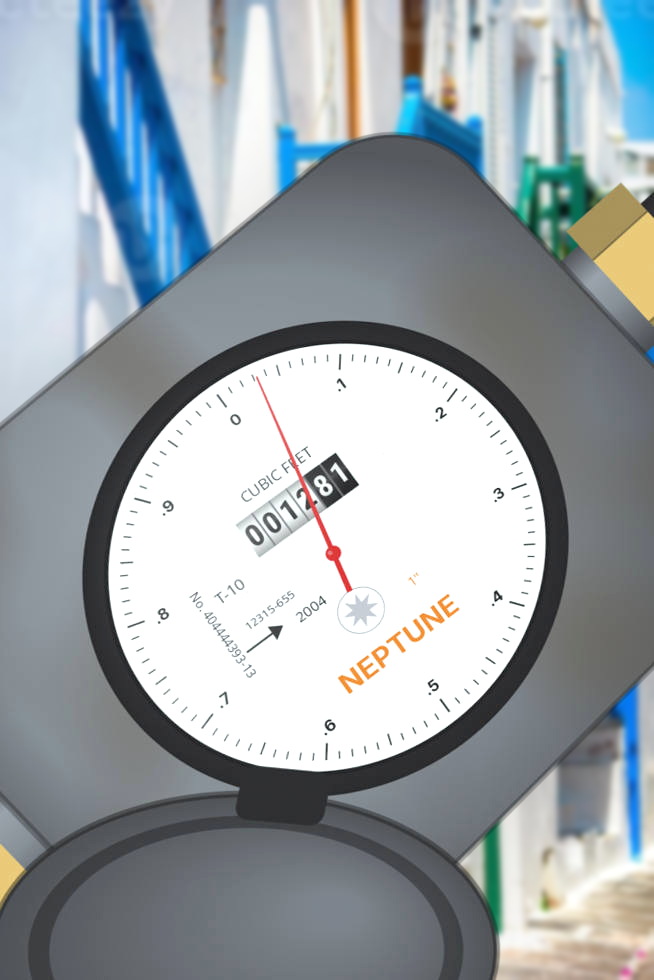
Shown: **1281.03** ft³
